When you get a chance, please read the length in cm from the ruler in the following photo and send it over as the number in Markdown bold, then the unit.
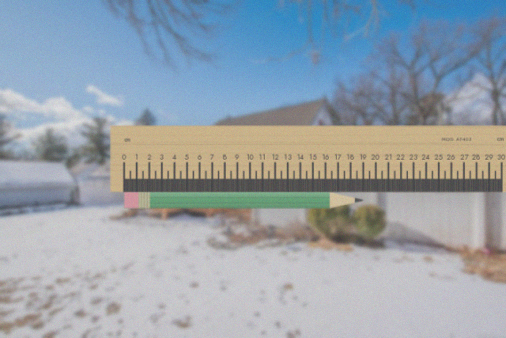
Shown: **19** cm
